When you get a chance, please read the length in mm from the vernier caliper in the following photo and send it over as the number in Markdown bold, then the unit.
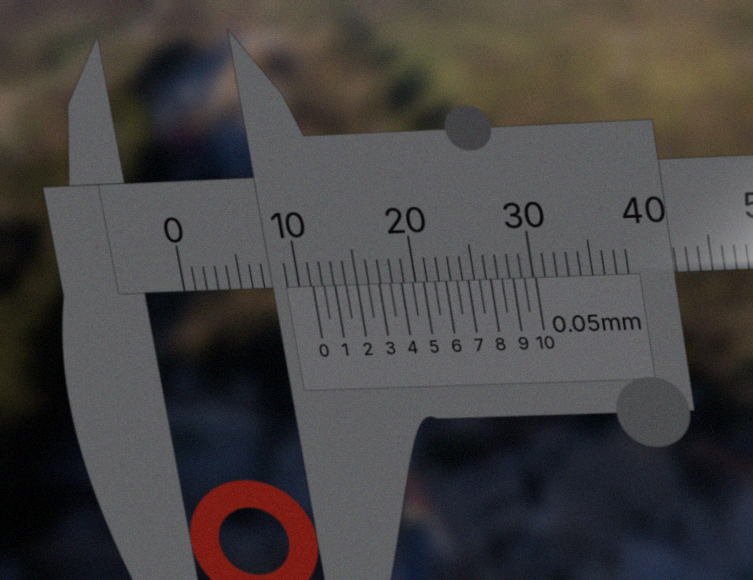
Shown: **11.2** mm
